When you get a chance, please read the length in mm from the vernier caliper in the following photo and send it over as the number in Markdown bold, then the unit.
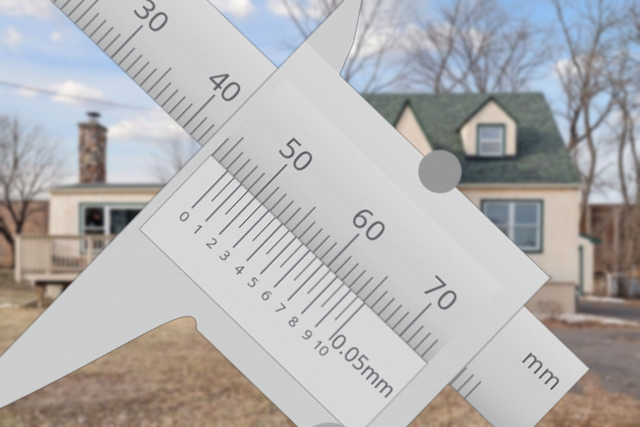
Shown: **46.2** mm
